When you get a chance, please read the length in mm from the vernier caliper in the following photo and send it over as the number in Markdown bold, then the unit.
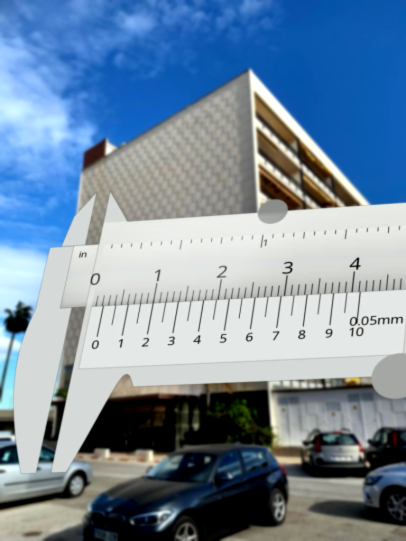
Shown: **2.2** mm
